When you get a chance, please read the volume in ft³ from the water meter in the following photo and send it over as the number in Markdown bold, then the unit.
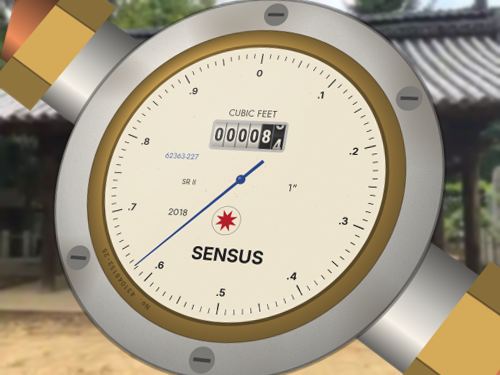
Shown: **83.62** ft³
